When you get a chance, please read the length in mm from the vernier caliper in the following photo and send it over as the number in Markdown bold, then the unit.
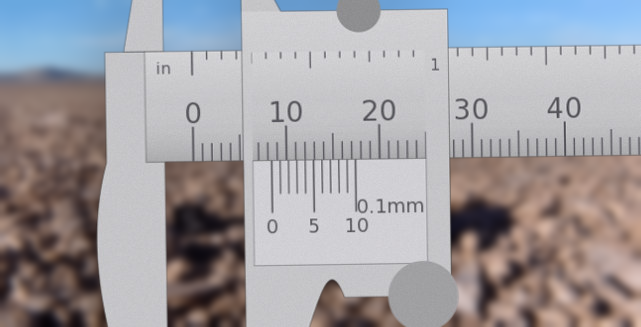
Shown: **8.4** mm
